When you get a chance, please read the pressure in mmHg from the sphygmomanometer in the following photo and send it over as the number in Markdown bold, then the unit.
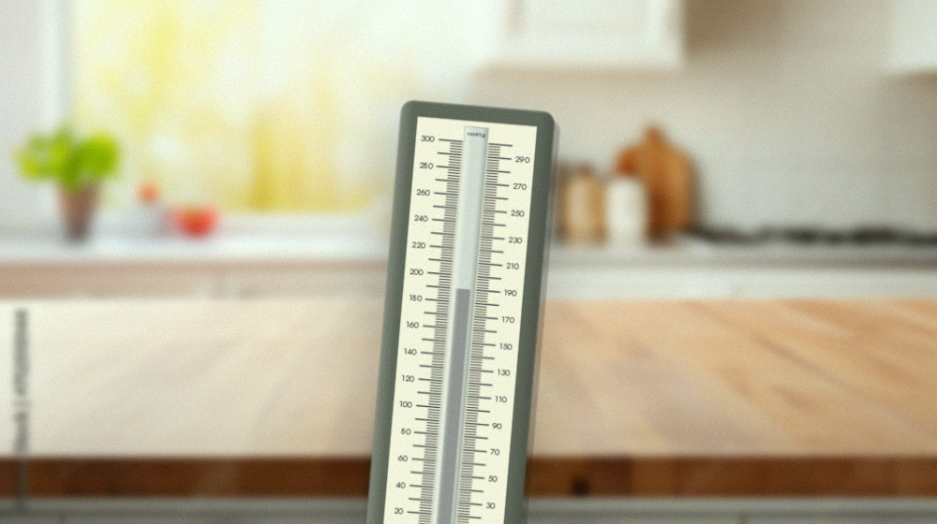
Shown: **190** mmHg
